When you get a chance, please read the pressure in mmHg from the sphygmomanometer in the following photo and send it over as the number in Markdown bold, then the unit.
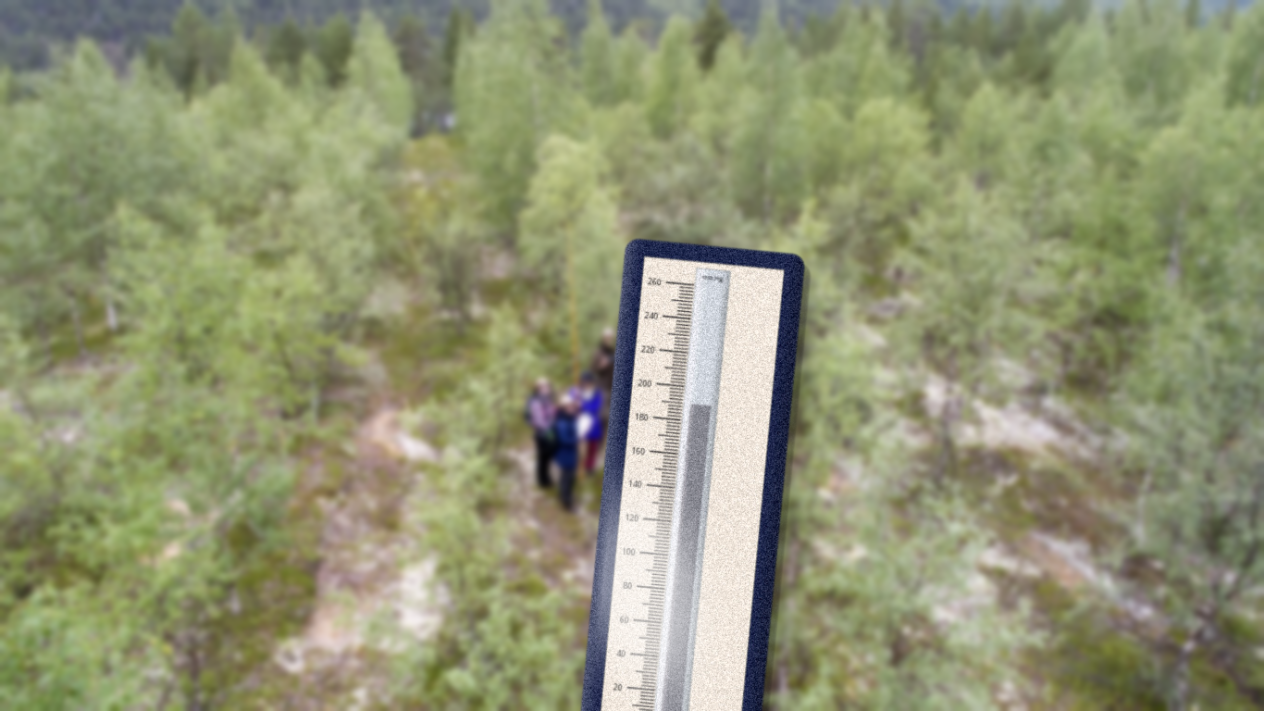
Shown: **190** mmHg
